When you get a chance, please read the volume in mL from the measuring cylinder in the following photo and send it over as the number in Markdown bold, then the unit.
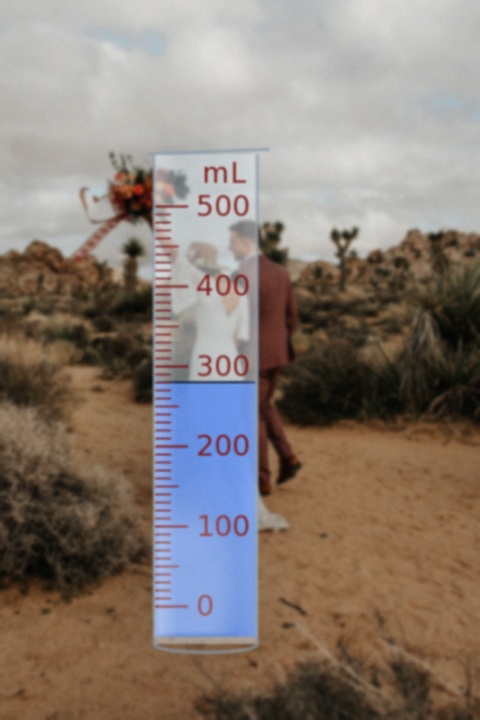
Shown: **280** mL
